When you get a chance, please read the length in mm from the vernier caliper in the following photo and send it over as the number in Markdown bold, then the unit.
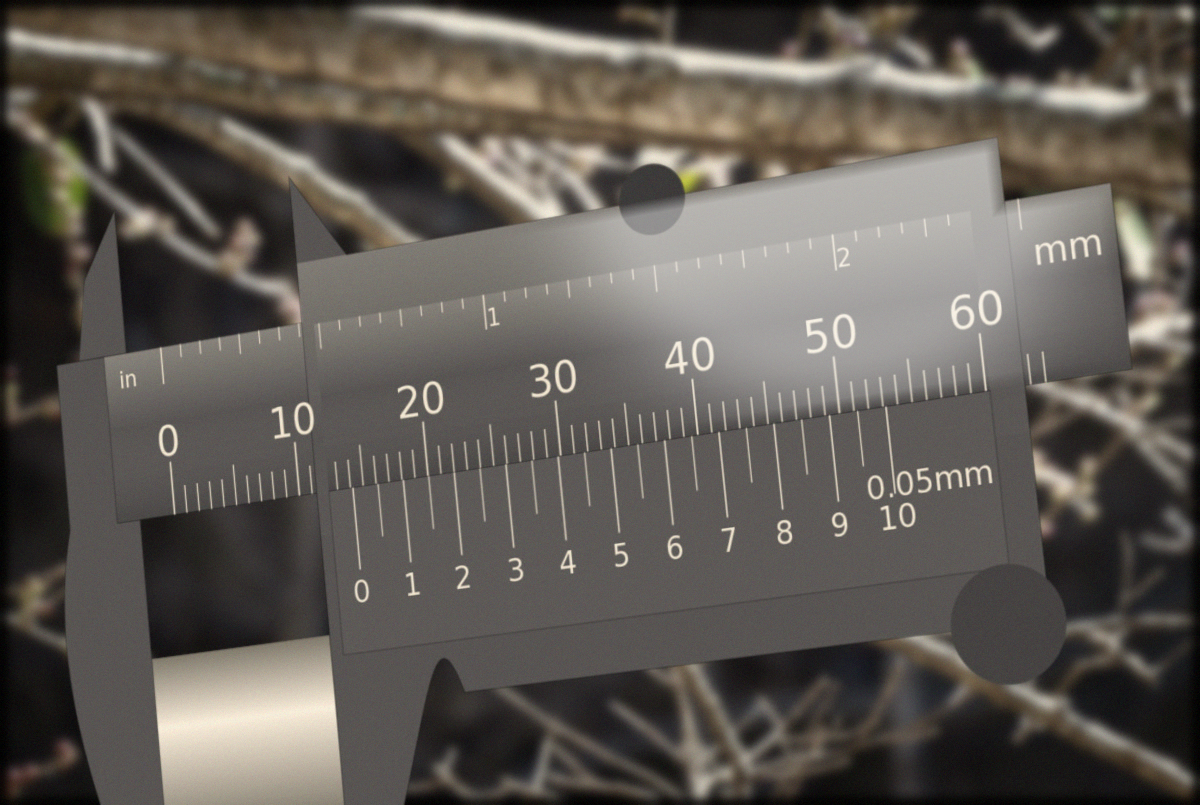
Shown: **14.2** mm
